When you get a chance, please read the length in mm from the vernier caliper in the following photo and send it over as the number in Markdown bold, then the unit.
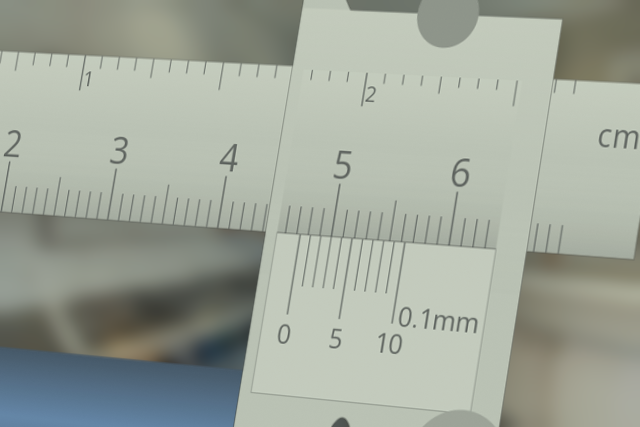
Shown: **47.3** mm
